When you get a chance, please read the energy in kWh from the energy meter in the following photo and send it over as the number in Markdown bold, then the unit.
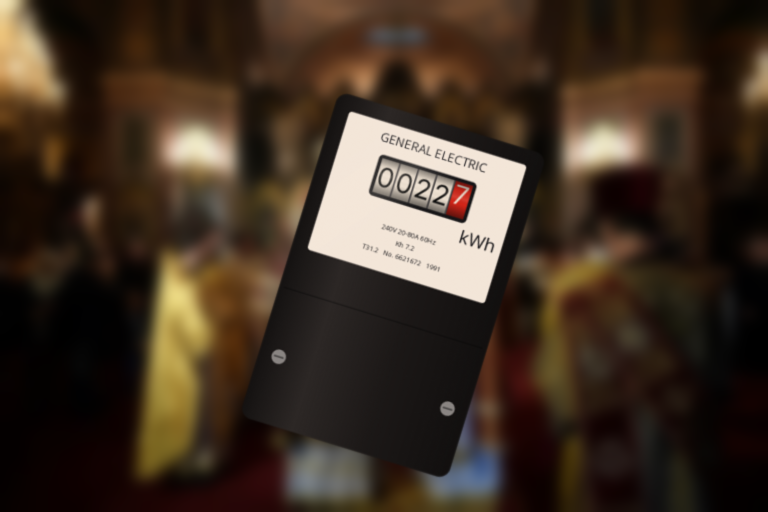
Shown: **22.7** kWh
